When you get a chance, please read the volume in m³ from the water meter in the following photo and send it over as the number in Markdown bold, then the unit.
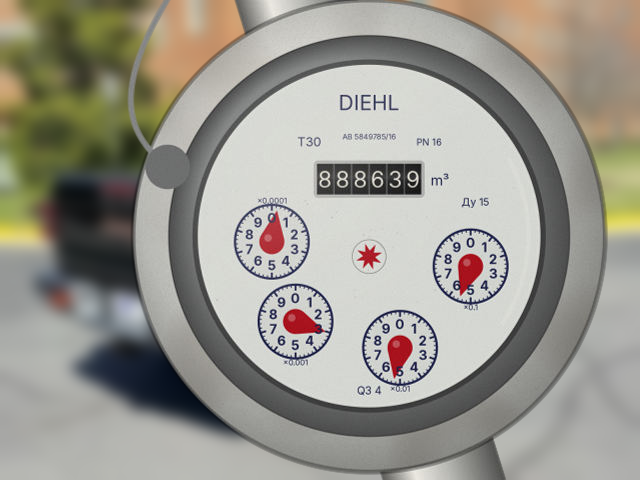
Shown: **888639.5530** m³
